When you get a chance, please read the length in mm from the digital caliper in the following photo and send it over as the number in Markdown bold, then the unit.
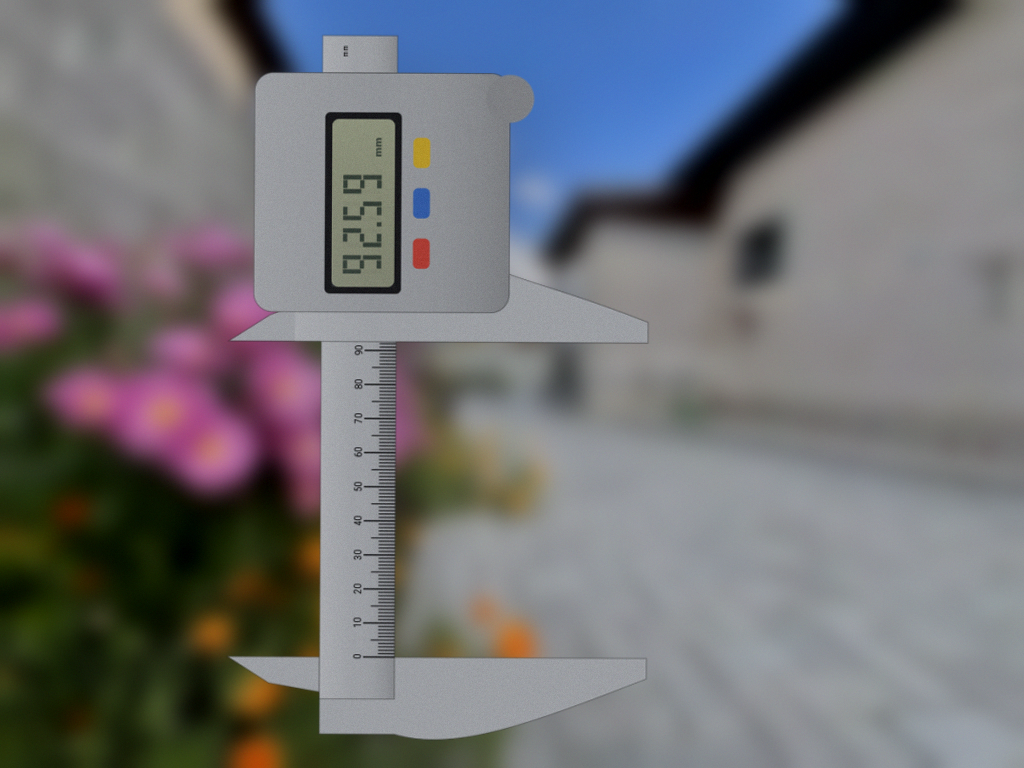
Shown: **92.59** mm
